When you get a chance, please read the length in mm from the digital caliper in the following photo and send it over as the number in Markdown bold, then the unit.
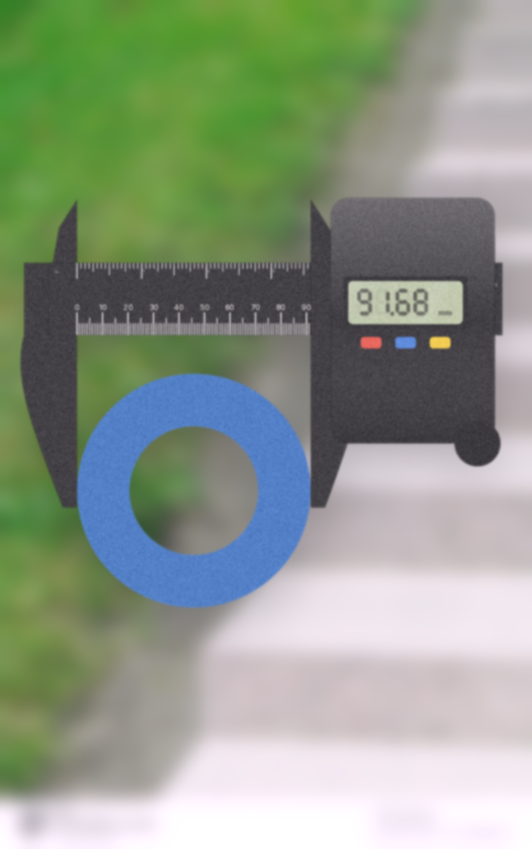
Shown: **91.68** mm
